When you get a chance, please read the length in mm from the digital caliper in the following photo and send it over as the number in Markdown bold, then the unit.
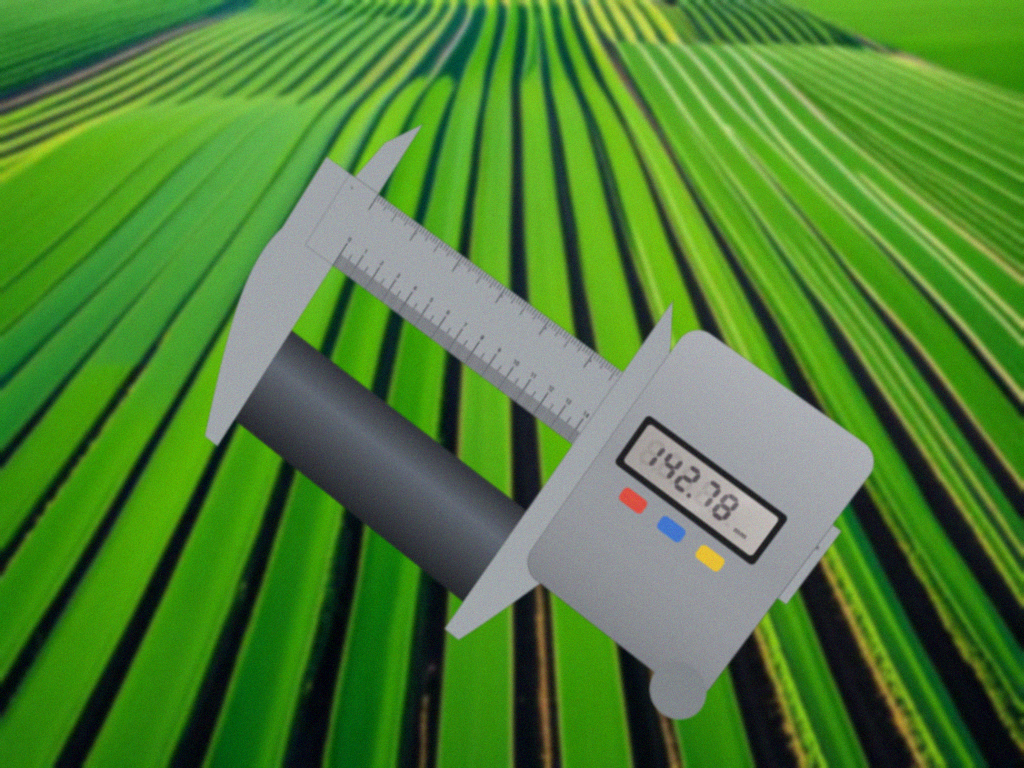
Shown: **142.78** mm
